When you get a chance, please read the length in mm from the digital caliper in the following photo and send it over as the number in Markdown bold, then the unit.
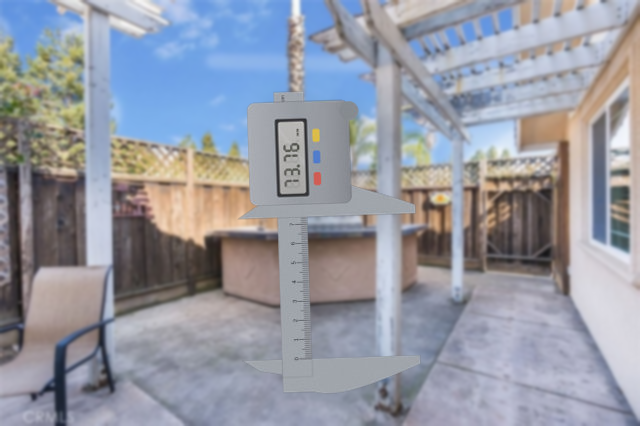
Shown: **73.76** mm
